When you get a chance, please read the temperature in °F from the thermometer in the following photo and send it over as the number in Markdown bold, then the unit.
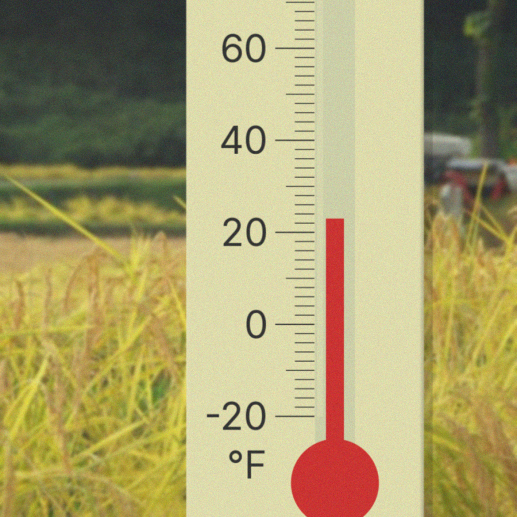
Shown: **23** °F
